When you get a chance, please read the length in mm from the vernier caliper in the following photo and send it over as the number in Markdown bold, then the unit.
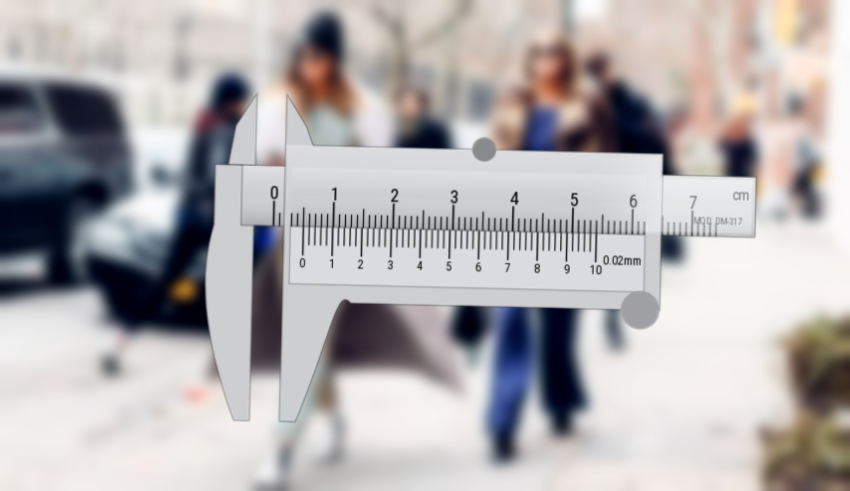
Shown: **5.0** mm
